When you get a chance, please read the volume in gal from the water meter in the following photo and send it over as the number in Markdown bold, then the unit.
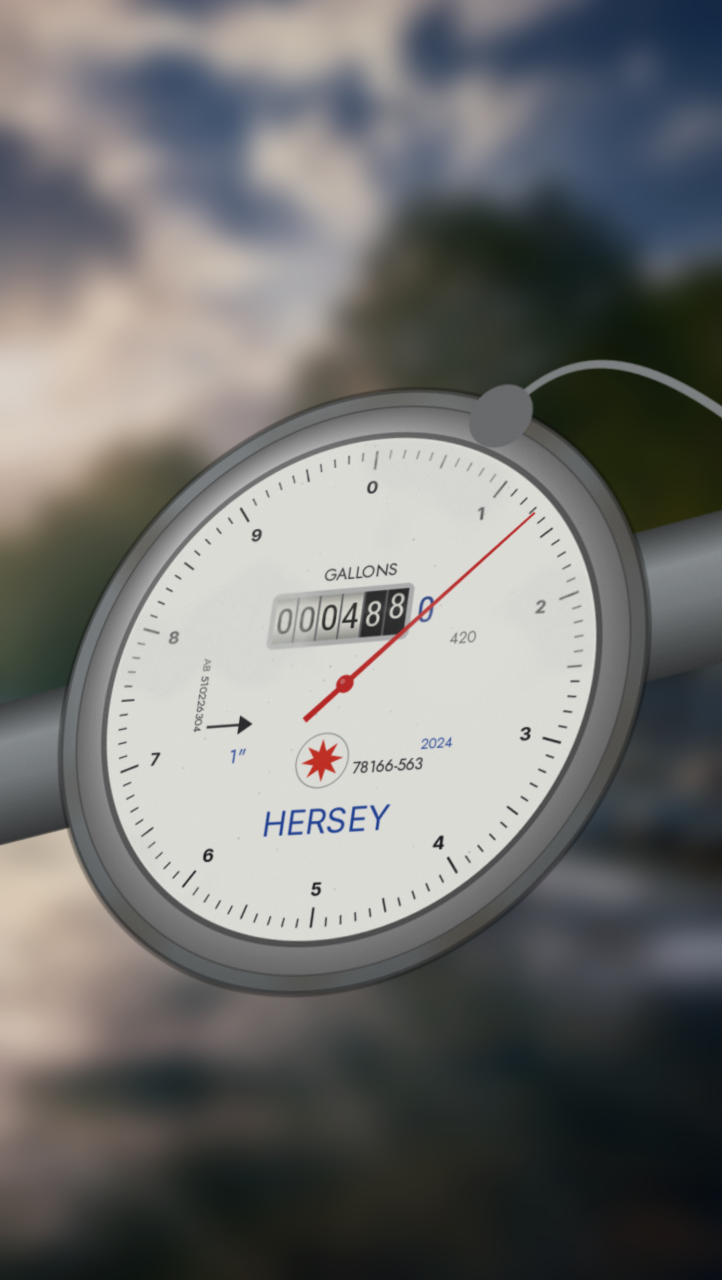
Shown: **4881.3** gal
